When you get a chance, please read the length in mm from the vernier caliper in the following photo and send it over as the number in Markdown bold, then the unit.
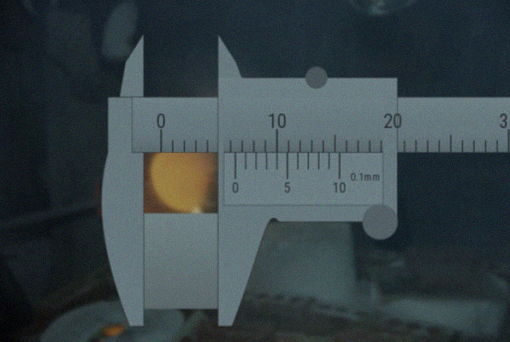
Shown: **6.4** mm
